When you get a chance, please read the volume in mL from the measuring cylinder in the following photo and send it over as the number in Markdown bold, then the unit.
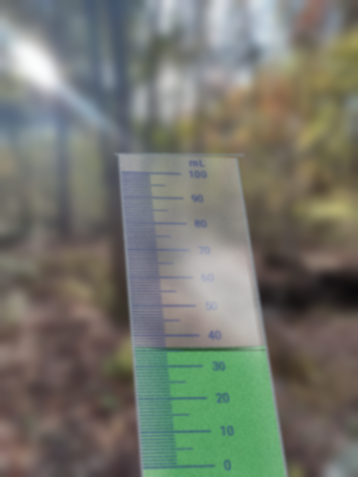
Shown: **35** mL
